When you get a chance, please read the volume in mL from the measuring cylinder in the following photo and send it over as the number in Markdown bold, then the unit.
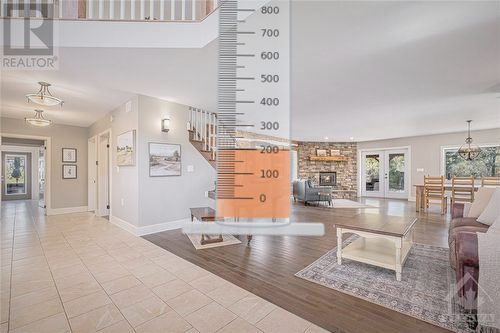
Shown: **200** mL
